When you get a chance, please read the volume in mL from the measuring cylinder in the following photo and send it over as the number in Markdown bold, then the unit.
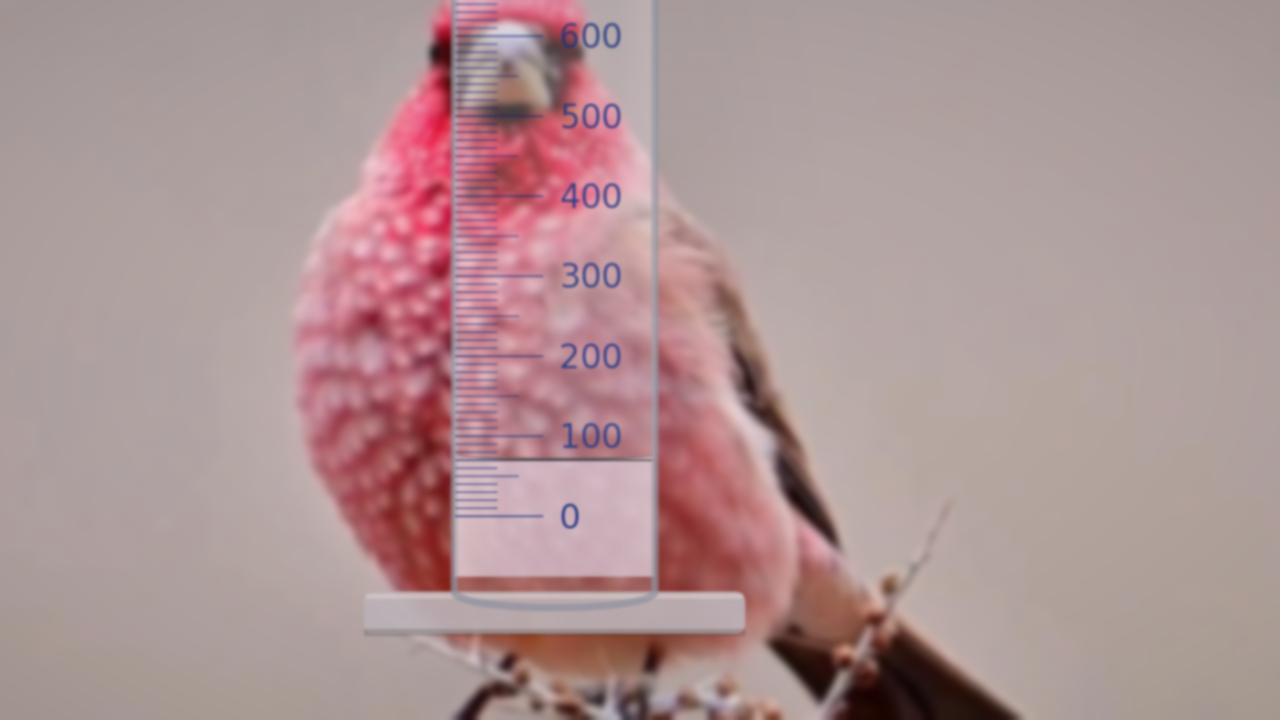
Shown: **70** mL
